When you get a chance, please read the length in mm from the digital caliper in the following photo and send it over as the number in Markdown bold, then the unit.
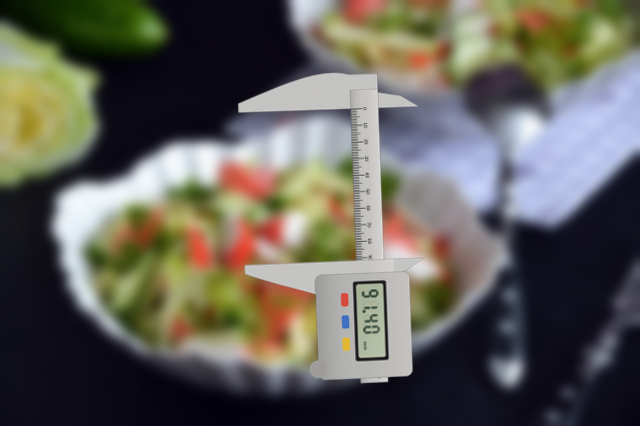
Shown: **91.40** mm
